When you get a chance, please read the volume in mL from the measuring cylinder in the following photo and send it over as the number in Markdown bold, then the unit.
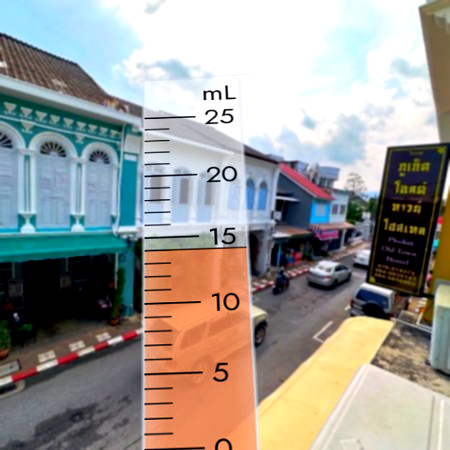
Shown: **14** mL
